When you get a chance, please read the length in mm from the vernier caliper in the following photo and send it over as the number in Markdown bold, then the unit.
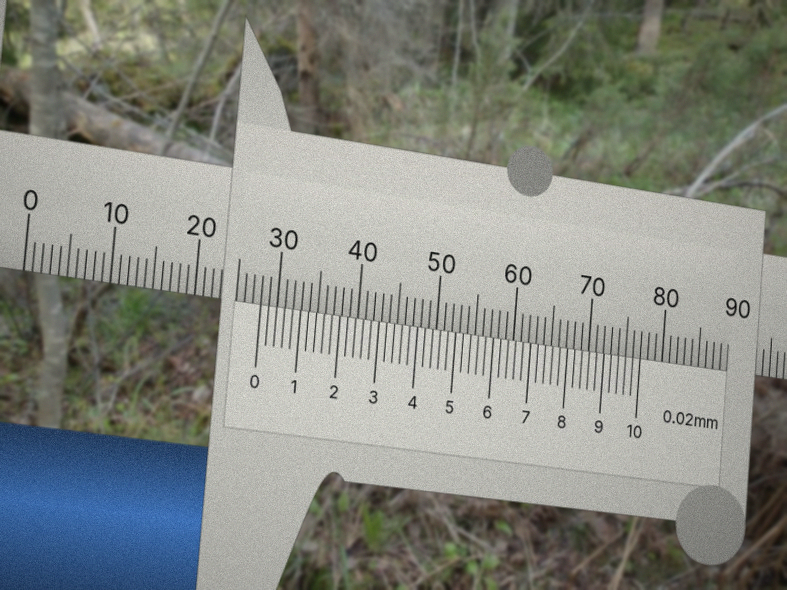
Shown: **28.0** mm
